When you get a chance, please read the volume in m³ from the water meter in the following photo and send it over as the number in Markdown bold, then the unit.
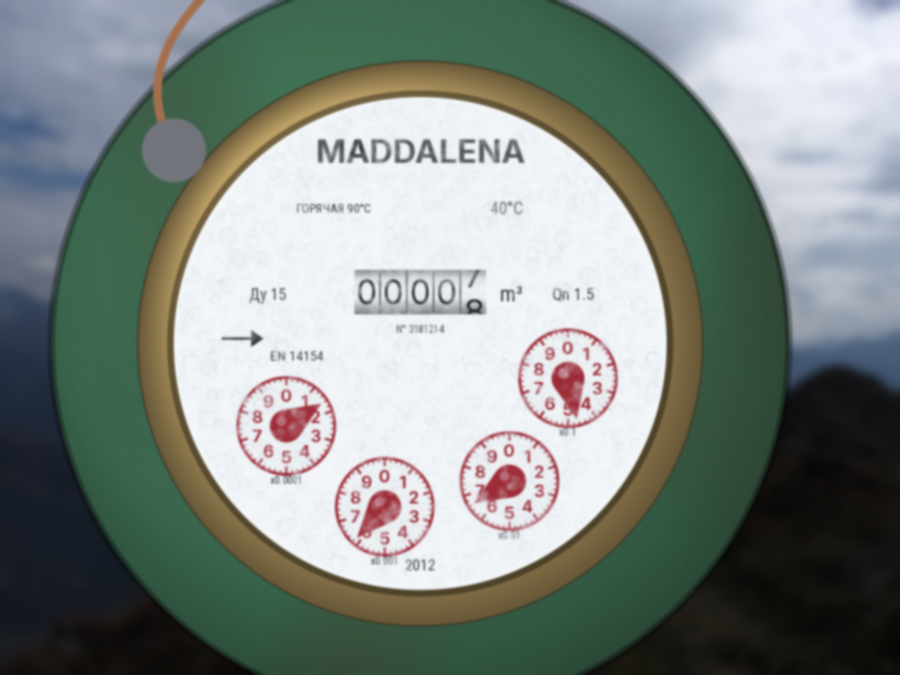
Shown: **7.4661** m³
